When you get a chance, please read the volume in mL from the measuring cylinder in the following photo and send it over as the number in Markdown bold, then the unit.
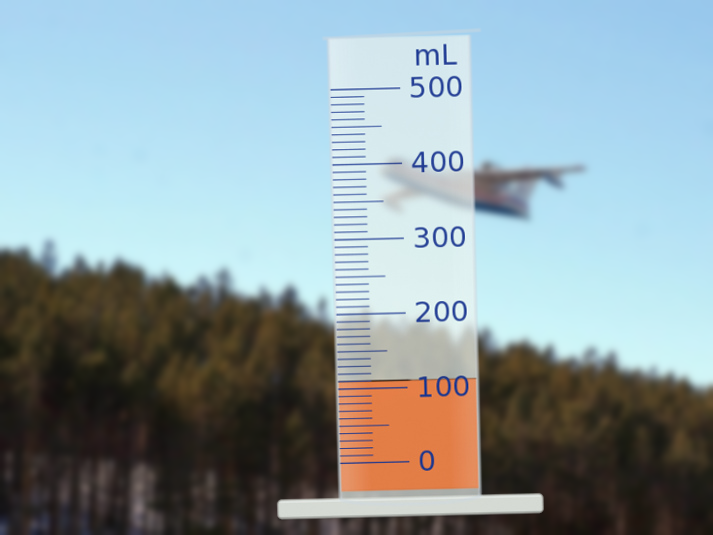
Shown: **110** mL
